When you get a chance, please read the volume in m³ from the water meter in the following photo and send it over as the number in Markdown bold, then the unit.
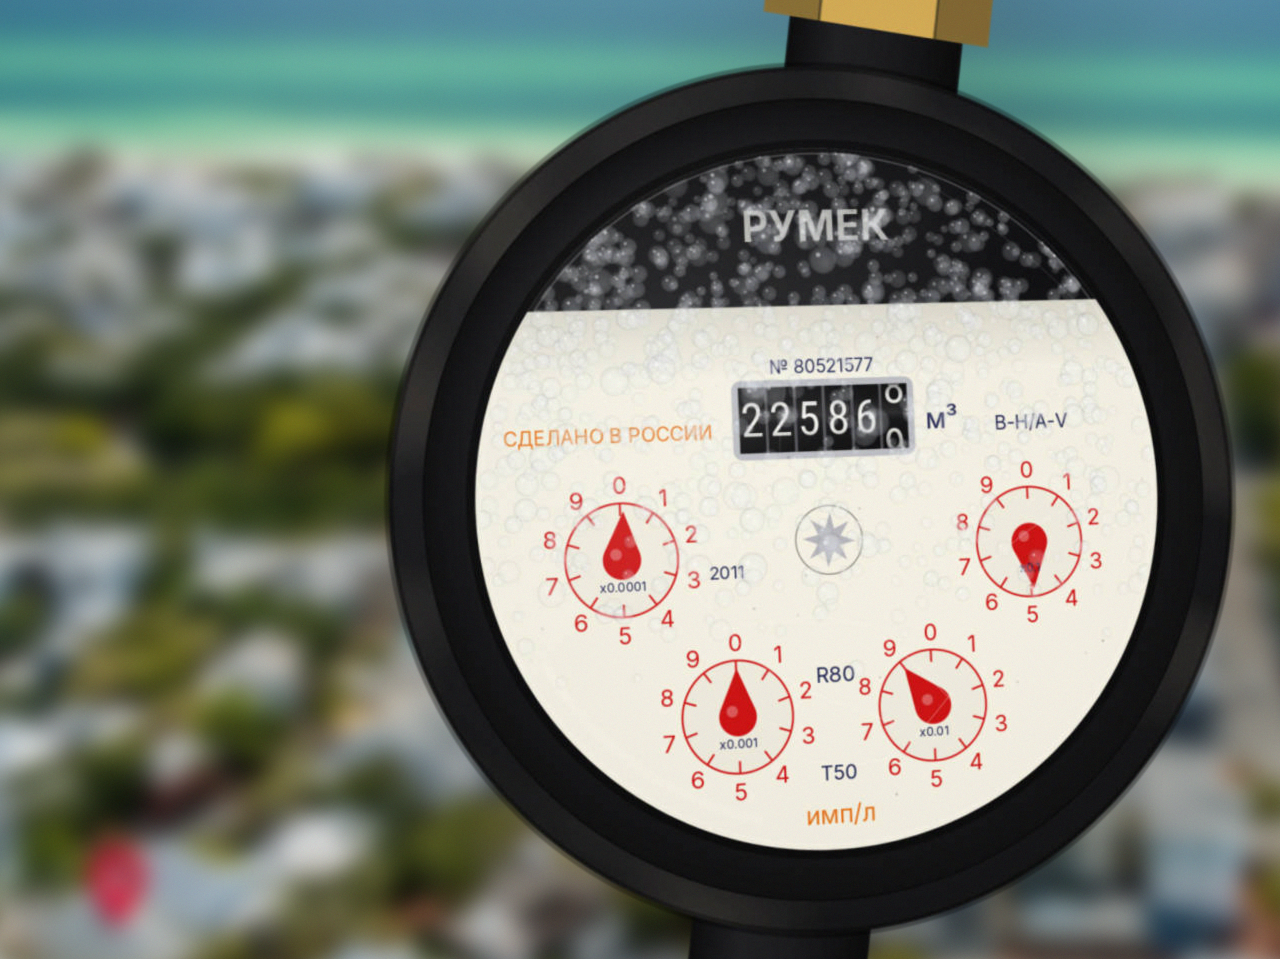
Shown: **225868.4900** m³
